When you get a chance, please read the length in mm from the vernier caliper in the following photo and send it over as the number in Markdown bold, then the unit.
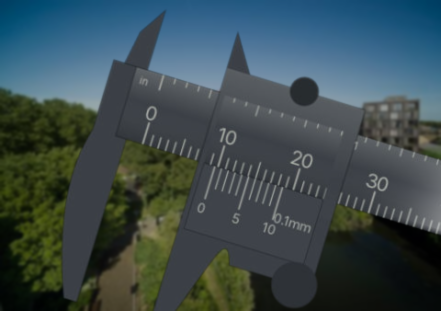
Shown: **9.6** mm
